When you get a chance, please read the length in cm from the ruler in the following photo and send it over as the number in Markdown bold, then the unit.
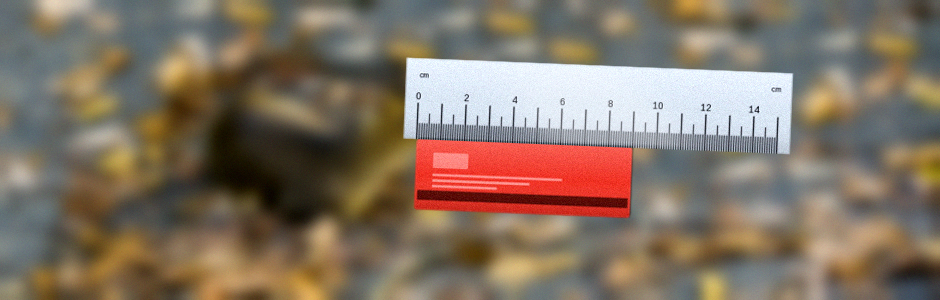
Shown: **9** cm
